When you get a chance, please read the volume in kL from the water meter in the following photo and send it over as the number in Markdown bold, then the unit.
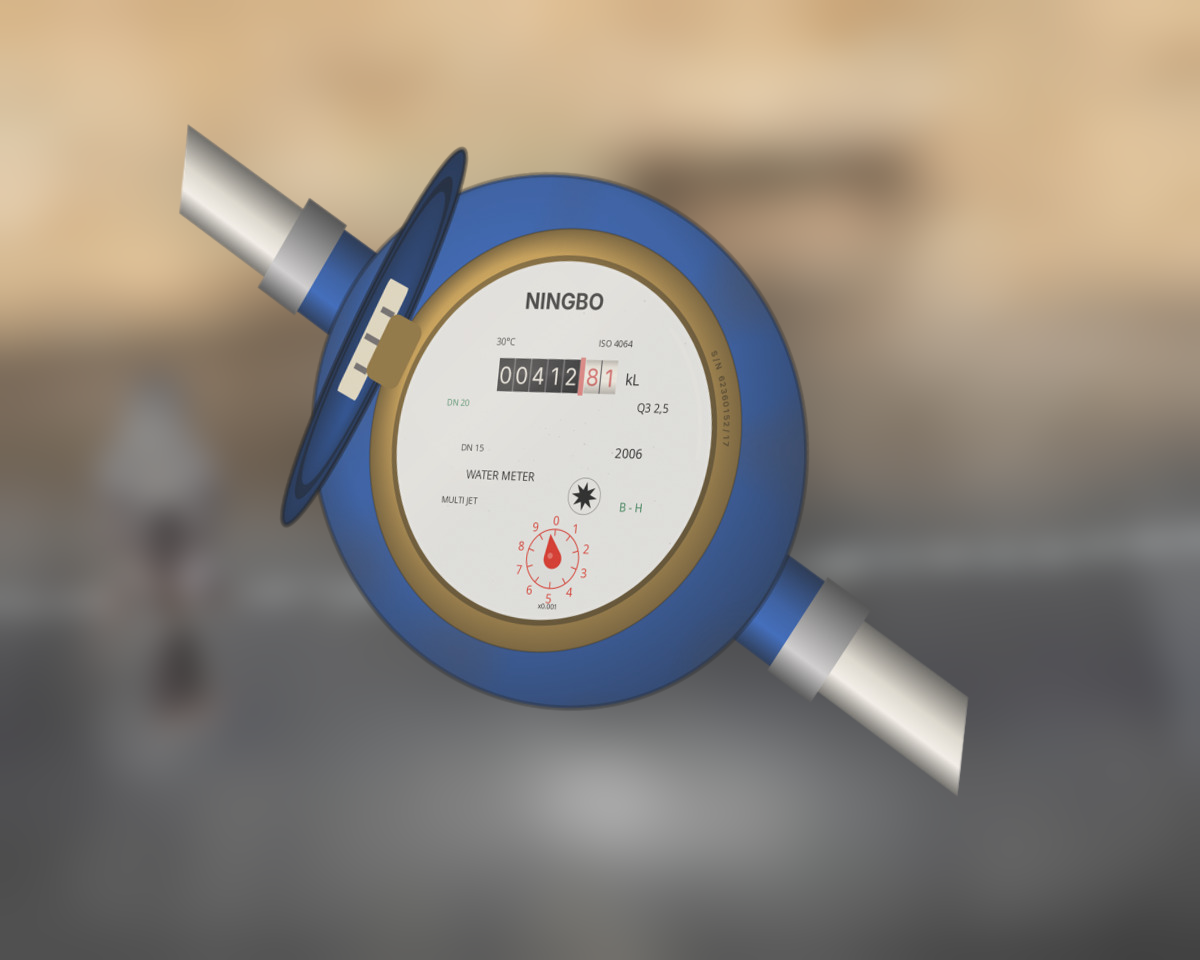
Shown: **412.809** kL
